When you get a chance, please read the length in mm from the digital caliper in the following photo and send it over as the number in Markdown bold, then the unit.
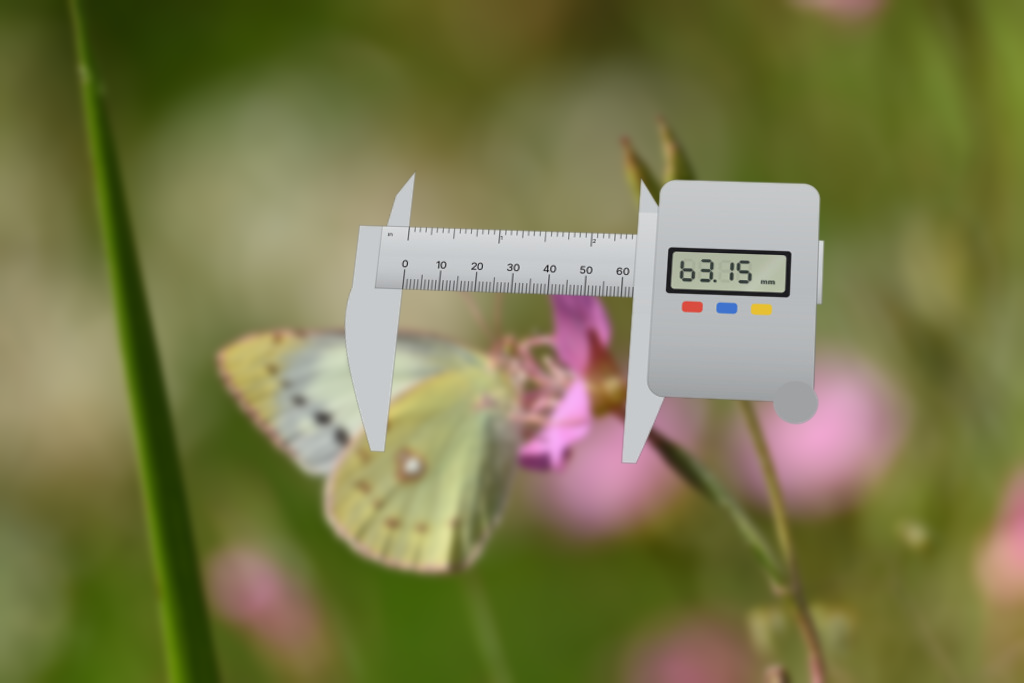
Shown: **63.15** mm
